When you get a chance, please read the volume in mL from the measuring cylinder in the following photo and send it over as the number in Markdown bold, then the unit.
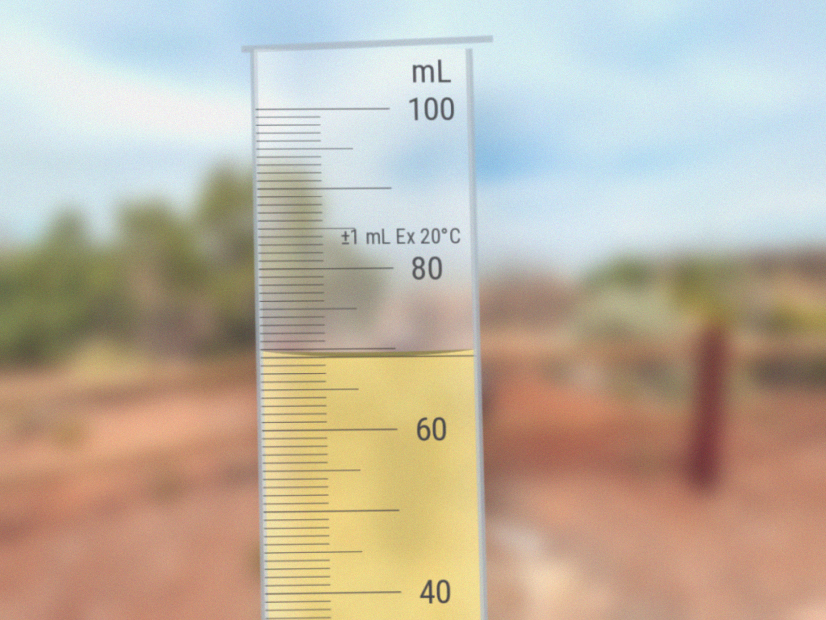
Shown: **69** mL
